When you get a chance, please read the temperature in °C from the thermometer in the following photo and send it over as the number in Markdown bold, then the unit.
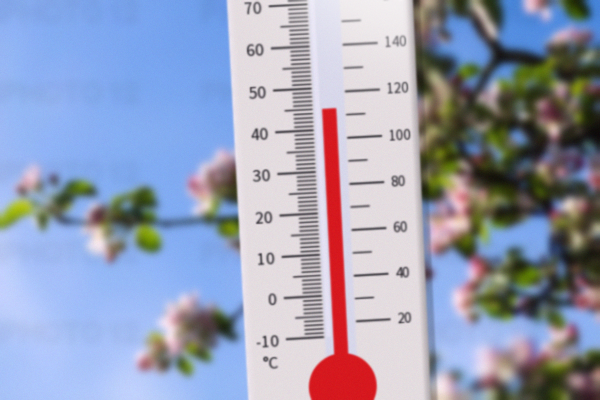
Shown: **45** °C
